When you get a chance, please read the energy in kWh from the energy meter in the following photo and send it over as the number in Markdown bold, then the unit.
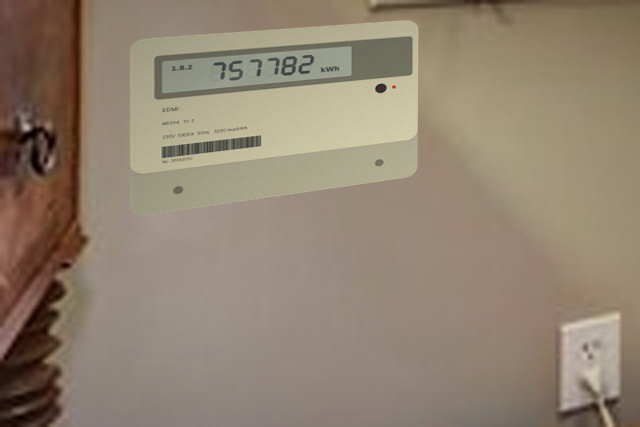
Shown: **757782** kWh
